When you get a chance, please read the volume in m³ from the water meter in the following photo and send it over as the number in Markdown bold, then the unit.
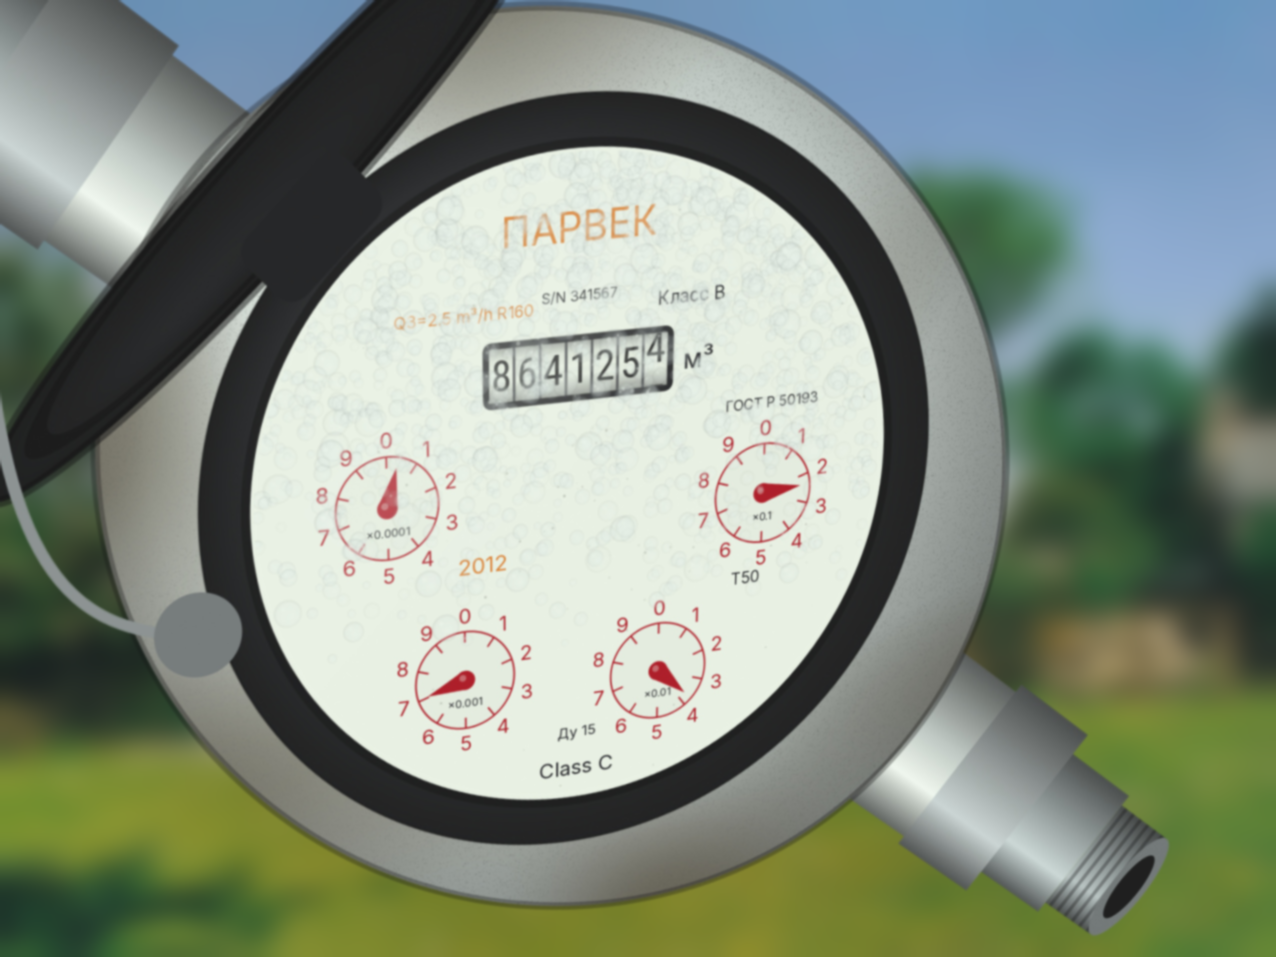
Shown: **8641254.2370** m³
